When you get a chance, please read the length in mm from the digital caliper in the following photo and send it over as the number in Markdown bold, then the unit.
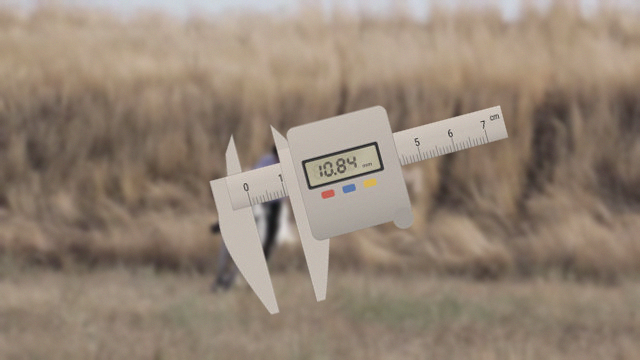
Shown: **10.84** mm
